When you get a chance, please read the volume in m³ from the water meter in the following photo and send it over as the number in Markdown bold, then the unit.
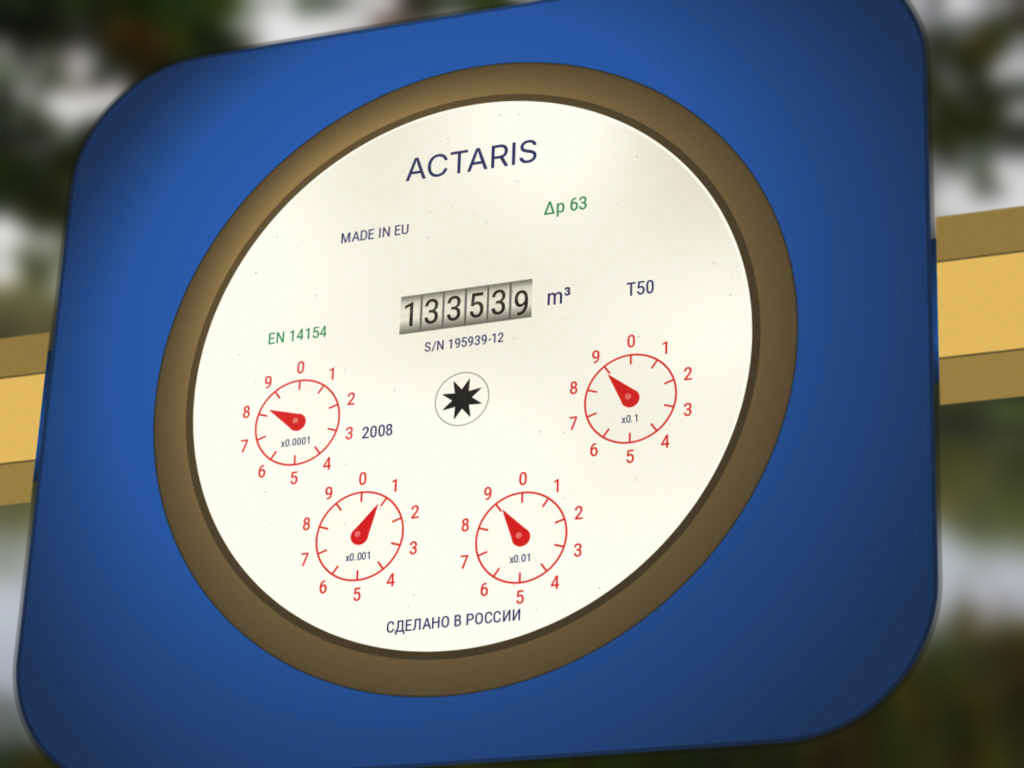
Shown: **133538.8908** m³
